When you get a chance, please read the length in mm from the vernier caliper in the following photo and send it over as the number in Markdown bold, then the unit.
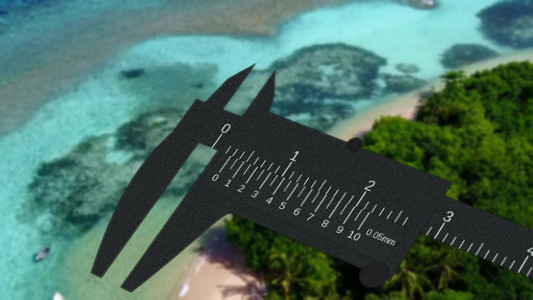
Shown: **2.8** mm
